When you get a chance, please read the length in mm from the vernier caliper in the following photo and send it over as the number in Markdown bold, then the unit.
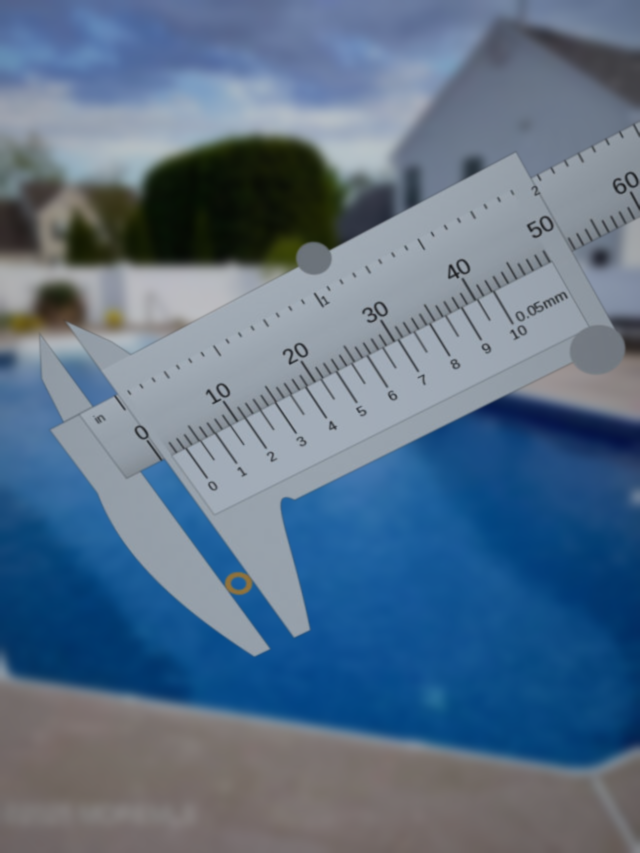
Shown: **3.2** mm
